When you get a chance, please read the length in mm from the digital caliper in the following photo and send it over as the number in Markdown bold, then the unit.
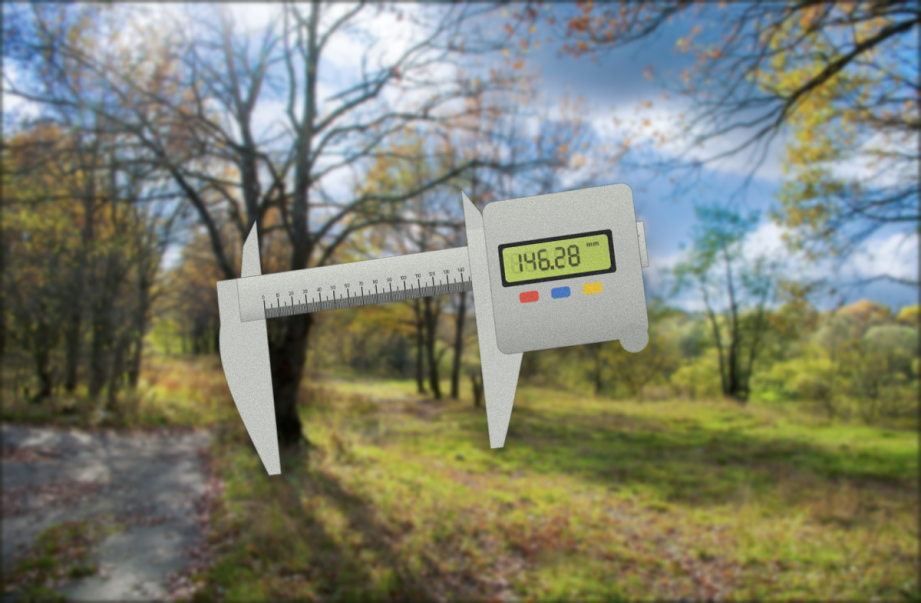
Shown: **146.28** mm
